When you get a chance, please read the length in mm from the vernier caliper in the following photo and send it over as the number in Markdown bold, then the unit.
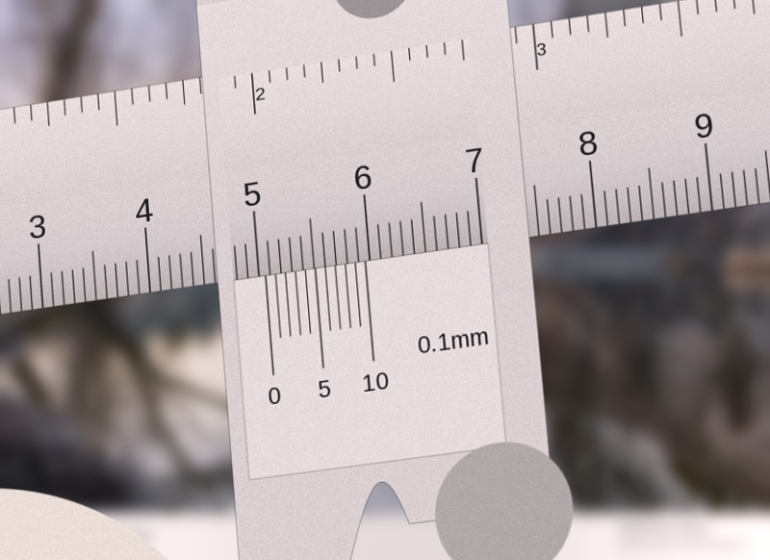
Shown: **50.6** mm
